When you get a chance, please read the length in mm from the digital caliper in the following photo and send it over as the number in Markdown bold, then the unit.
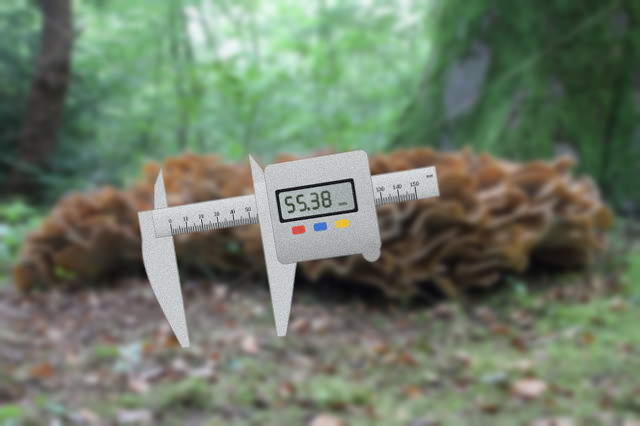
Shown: **55.38** mm
